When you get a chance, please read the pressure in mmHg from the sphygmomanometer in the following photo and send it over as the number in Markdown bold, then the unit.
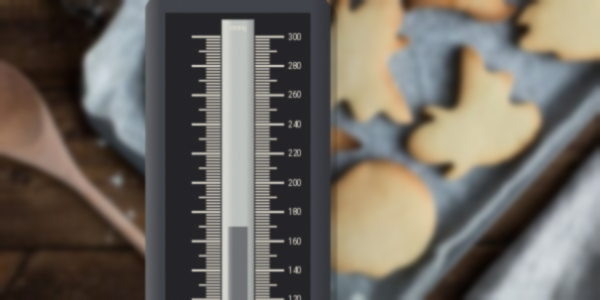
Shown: **170** mmHg
